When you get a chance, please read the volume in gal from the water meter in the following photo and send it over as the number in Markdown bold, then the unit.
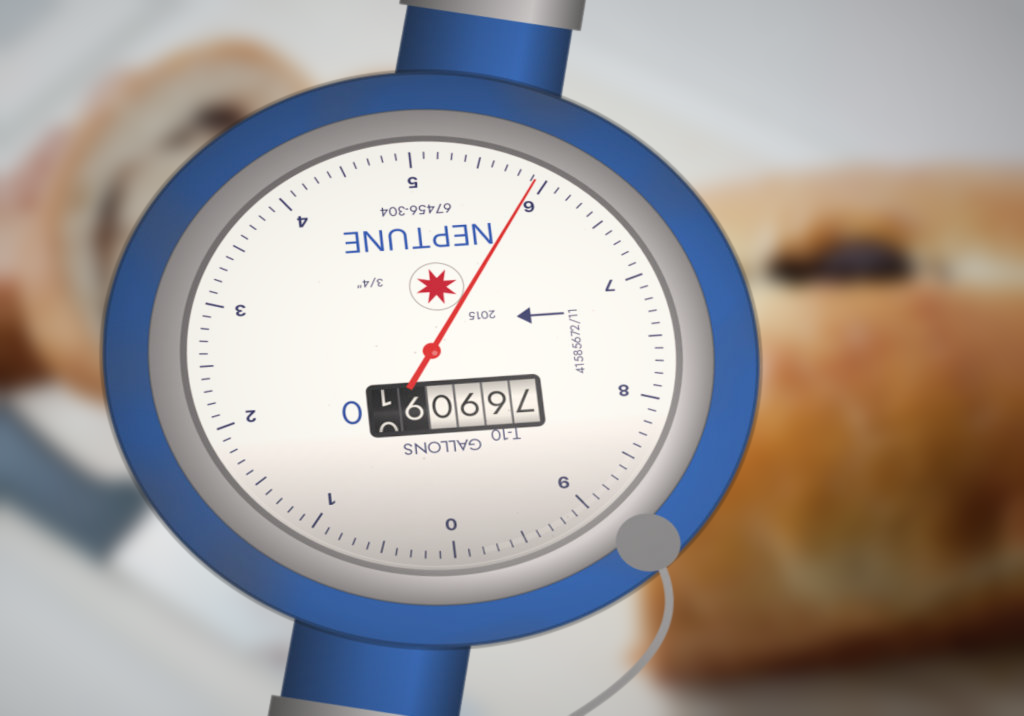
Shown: **7690905.9** gal
